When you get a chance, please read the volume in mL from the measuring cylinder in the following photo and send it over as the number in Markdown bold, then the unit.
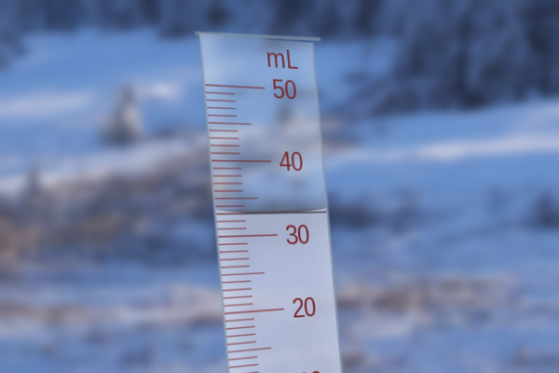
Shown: **33** mL
